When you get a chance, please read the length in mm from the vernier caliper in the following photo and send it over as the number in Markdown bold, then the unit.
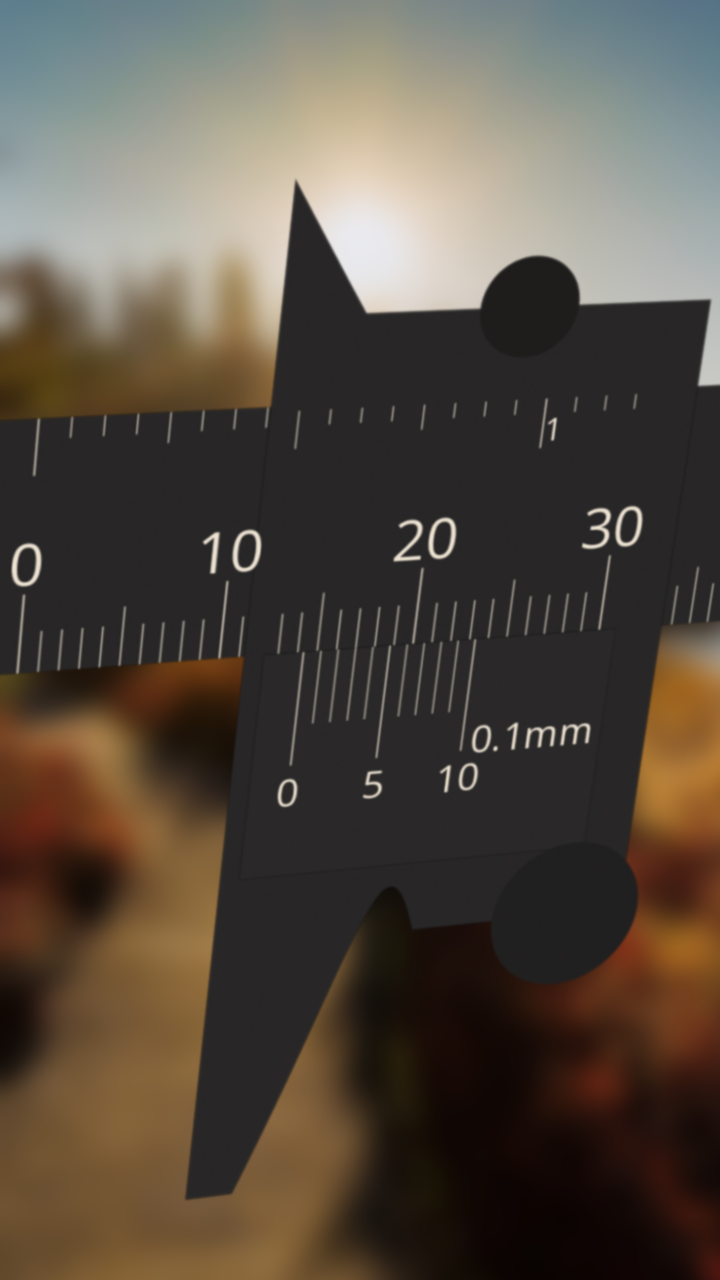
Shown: **14.3** mm
